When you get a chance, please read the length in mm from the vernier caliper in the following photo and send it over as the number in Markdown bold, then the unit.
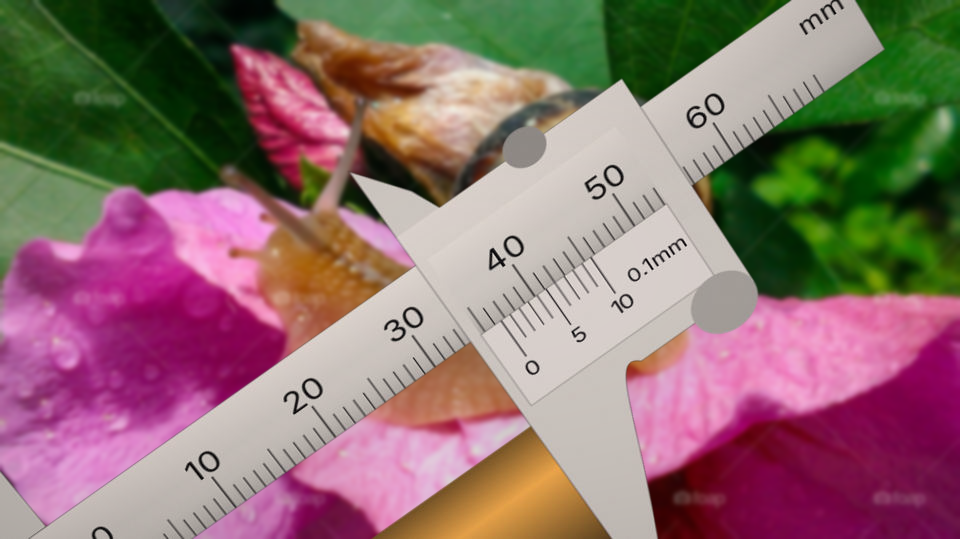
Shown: **36.6** mm
